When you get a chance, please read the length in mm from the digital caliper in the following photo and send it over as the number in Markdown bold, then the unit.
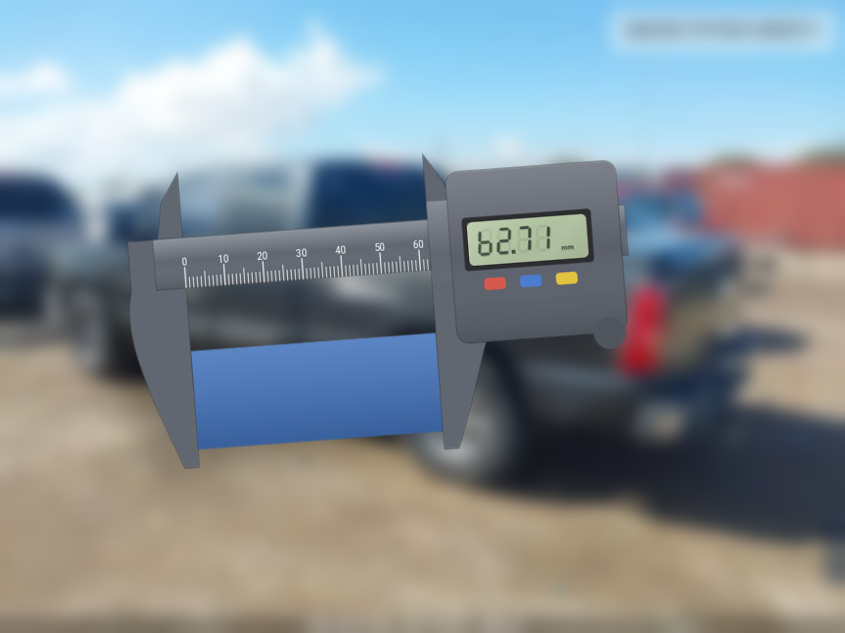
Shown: **62.71** mm
